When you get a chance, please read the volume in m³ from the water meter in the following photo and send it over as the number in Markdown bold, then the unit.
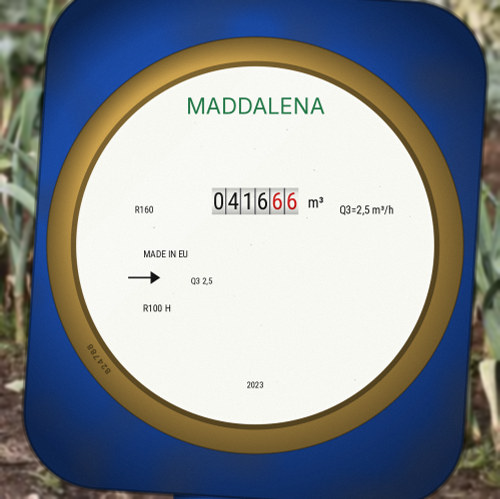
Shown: **416.66** m³
